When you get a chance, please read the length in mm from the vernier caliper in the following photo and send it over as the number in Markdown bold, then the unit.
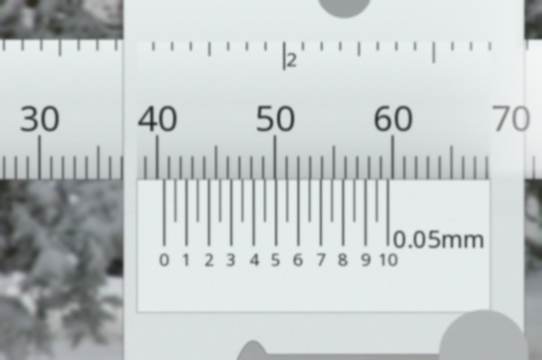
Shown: **40.6** mm
